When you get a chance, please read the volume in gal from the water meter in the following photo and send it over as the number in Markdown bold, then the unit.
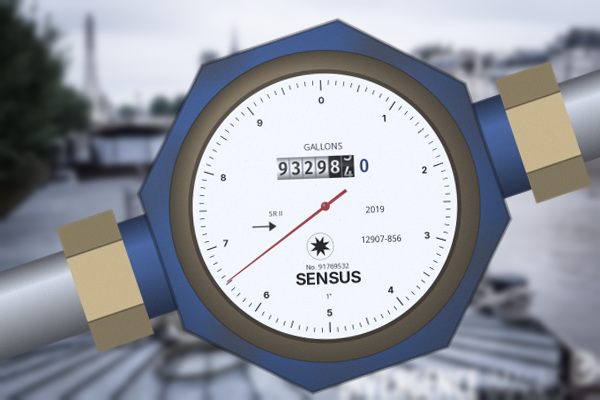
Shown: **9329836.5** gal
